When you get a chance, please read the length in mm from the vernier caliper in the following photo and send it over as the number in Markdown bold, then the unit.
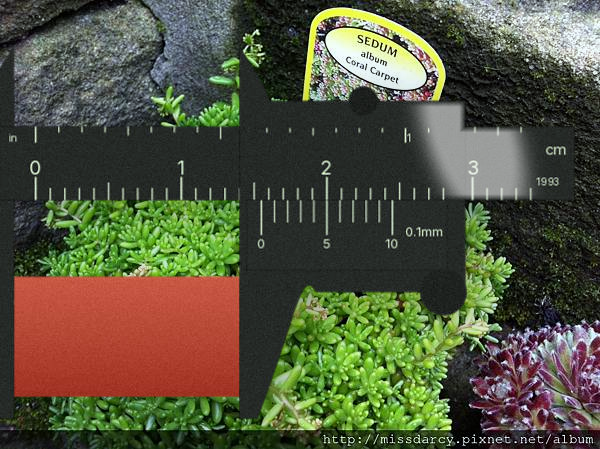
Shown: **15.5** mm
